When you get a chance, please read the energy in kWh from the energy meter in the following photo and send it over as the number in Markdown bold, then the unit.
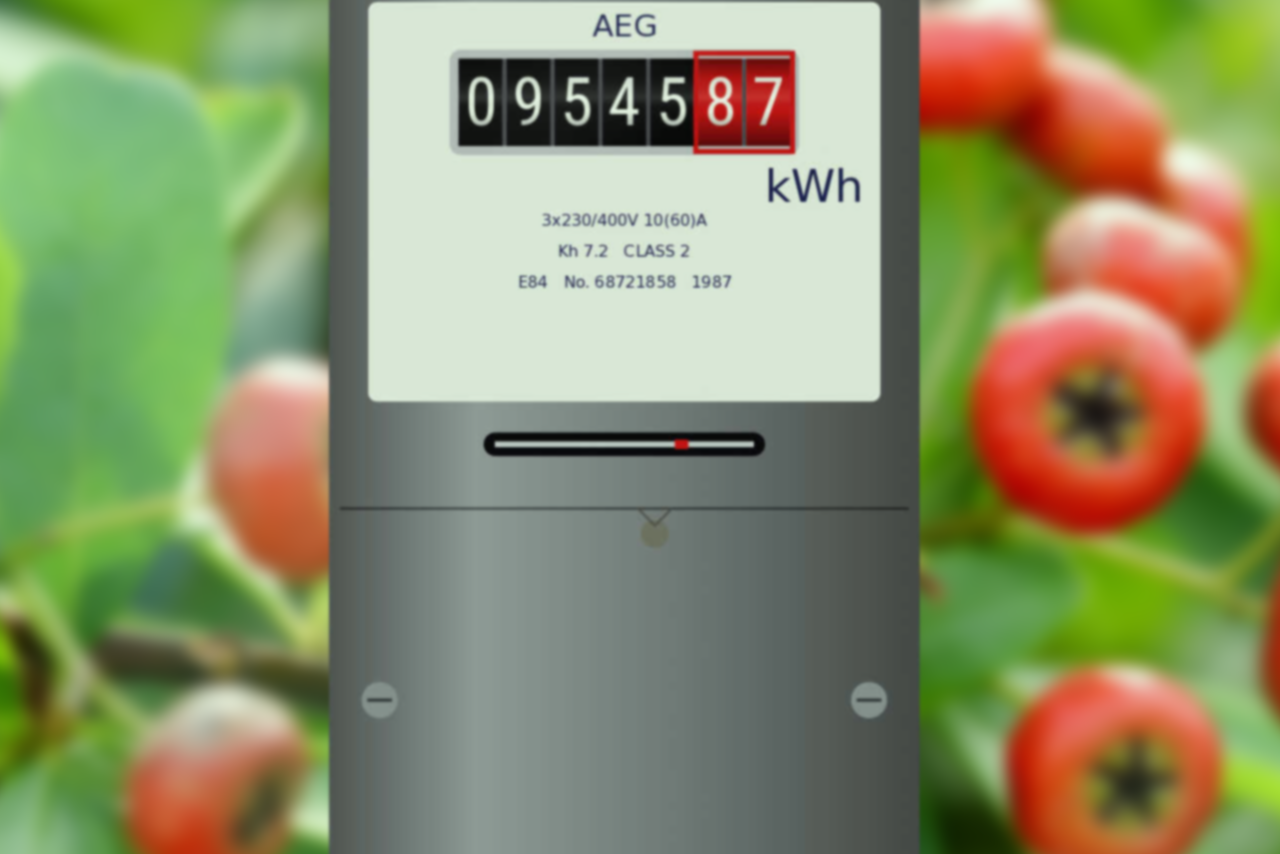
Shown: **9545.87** kWh
